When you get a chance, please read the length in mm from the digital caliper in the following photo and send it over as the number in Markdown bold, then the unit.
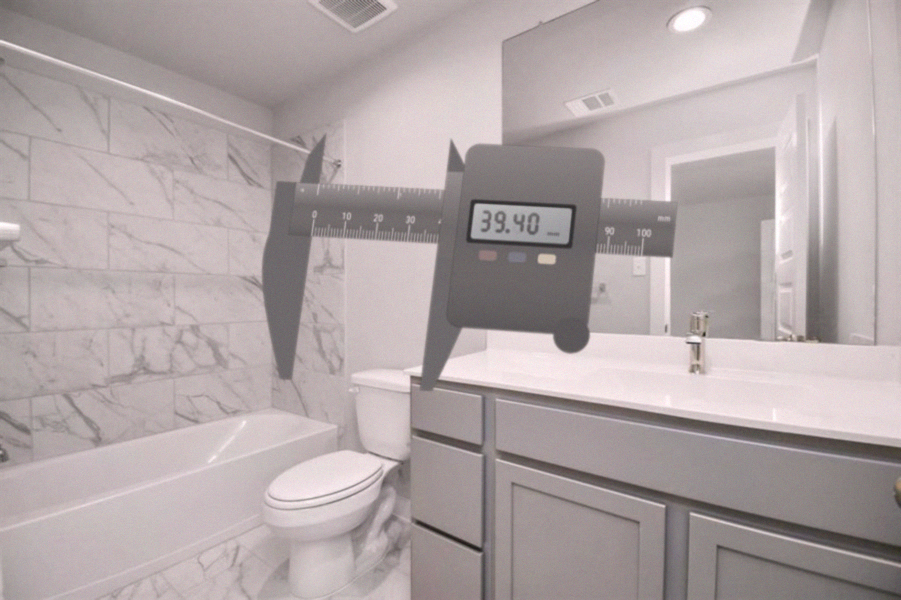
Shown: **39.40** mm
